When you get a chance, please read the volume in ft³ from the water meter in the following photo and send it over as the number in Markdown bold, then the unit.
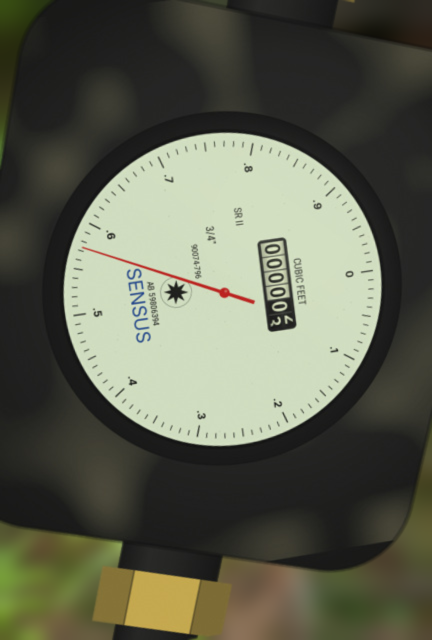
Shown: **2.57** ft³
